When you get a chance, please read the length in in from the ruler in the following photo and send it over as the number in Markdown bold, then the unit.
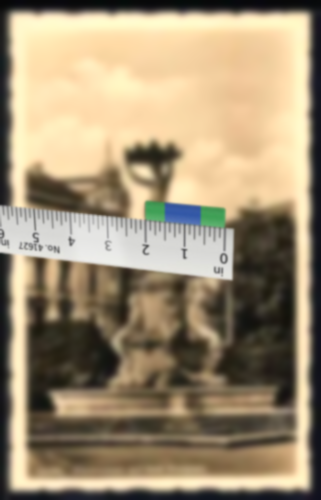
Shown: **2** in
